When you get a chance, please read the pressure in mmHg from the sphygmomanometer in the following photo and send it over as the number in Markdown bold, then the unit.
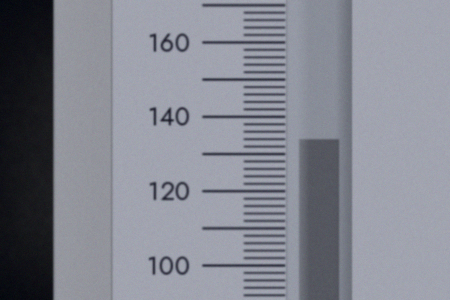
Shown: **134** mmHg
